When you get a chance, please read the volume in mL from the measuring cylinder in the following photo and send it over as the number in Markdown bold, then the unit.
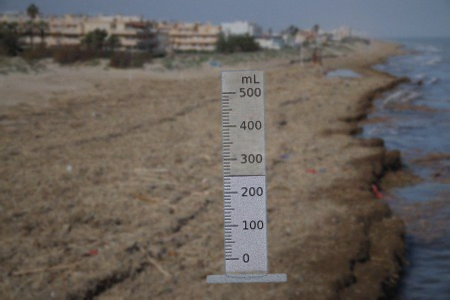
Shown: **250** mL
